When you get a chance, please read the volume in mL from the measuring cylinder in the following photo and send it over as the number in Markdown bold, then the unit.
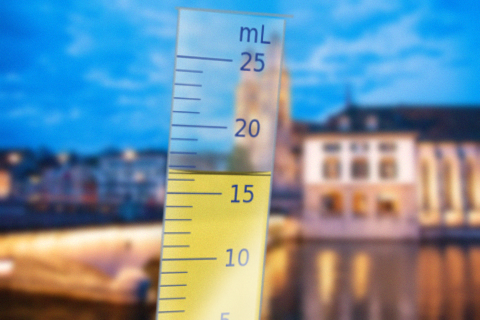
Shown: **16.5** mL
